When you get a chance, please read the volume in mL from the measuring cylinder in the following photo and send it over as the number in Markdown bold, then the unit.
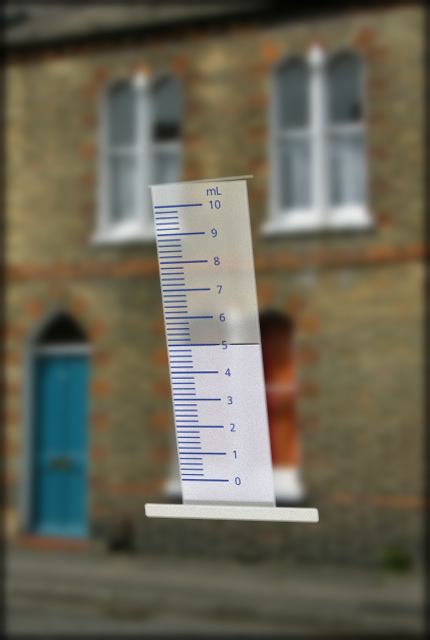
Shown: **5** mL
